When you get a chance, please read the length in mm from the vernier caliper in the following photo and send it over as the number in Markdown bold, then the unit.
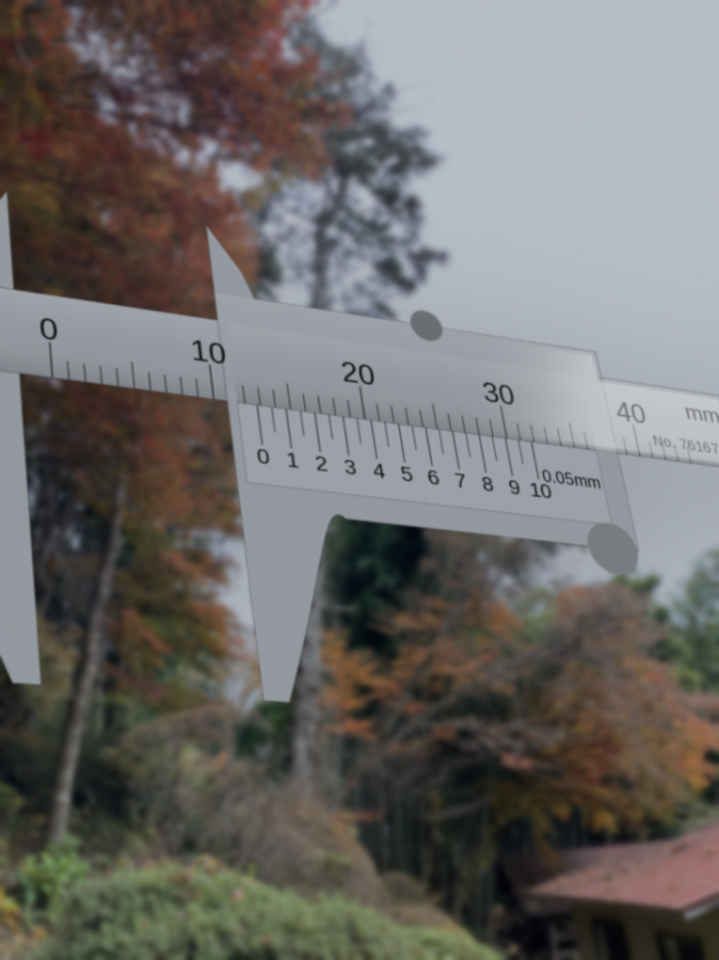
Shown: **12.8** mm
